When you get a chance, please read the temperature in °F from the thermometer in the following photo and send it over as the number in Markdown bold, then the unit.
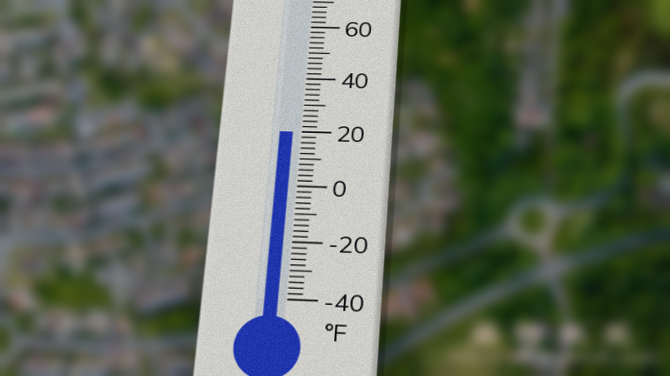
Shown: **20** °F
